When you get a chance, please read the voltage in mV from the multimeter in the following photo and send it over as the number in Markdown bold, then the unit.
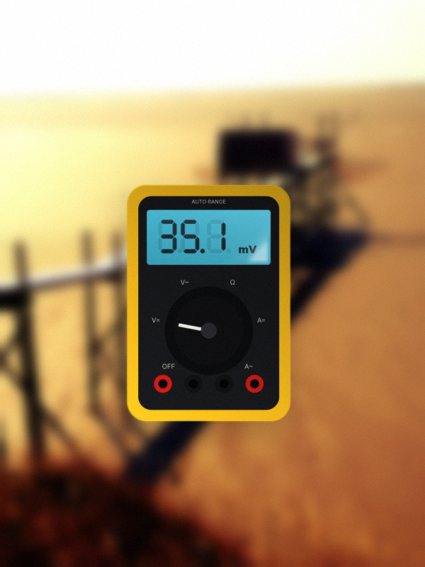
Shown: **35.1** mV
